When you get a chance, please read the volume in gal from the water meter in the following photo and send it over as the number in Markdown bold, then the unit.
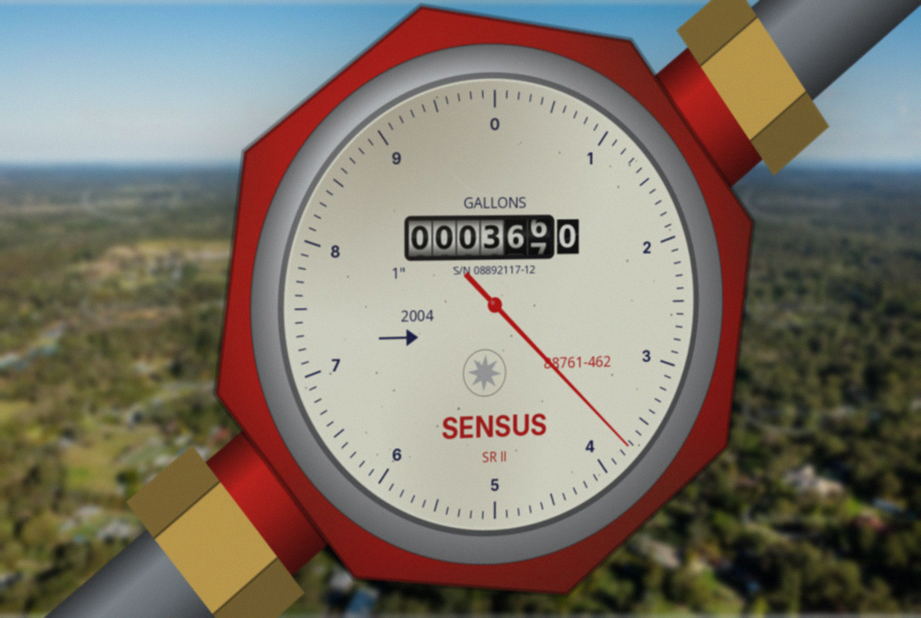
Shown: **3663.7** gal
